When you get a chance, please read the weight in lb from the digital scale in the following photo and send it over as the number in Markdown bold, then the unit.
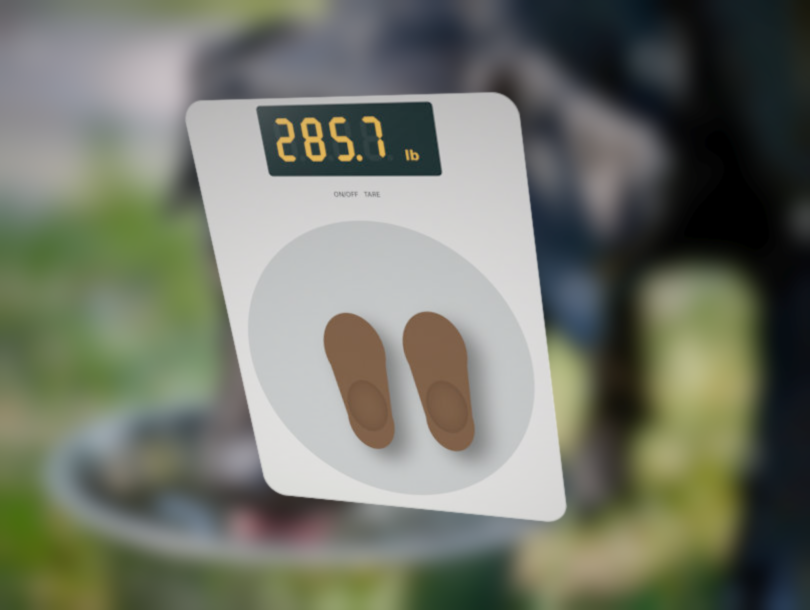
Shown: **285.7** lb
